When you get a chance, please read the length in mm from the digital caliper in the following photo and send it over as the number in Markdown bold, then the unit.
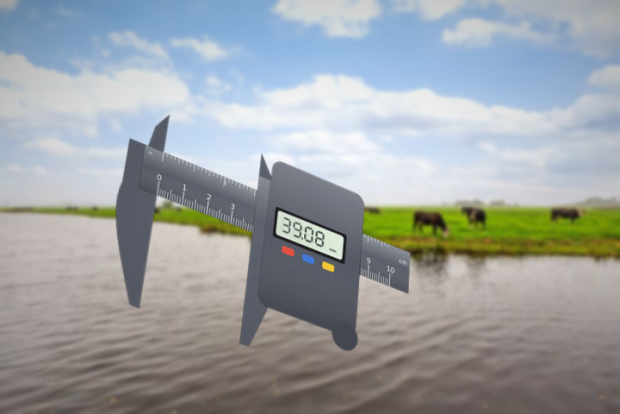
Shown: **39.08** mm
